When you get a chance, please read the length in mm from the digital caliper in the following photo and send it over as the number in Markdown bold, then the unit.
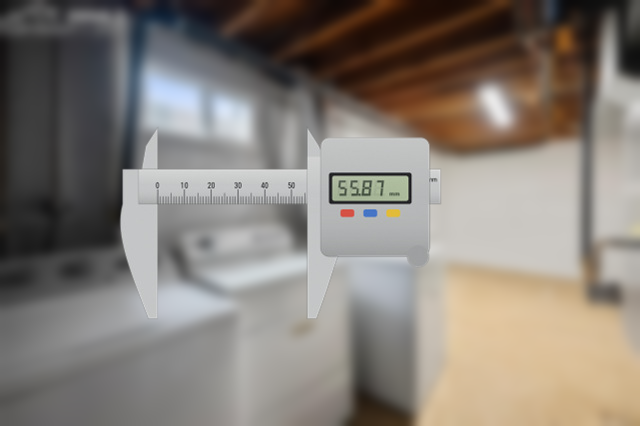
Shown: **55.87** mm
